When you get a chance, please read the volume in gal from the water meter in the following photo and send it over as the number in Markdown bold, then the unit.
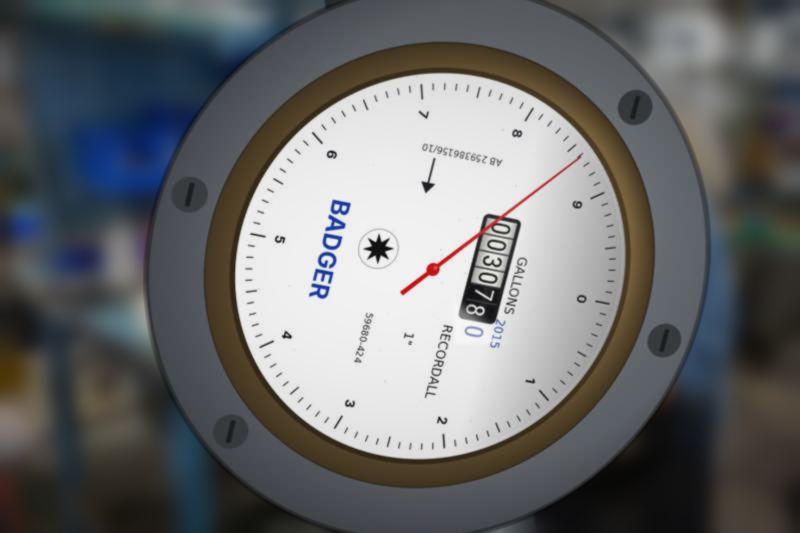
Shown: **30778.6** gal
